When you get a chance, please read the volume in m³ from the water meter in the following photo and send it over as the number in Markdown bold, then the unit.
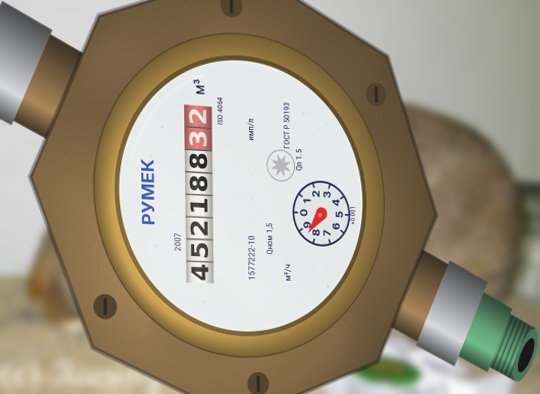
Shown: **452188.328** m³
